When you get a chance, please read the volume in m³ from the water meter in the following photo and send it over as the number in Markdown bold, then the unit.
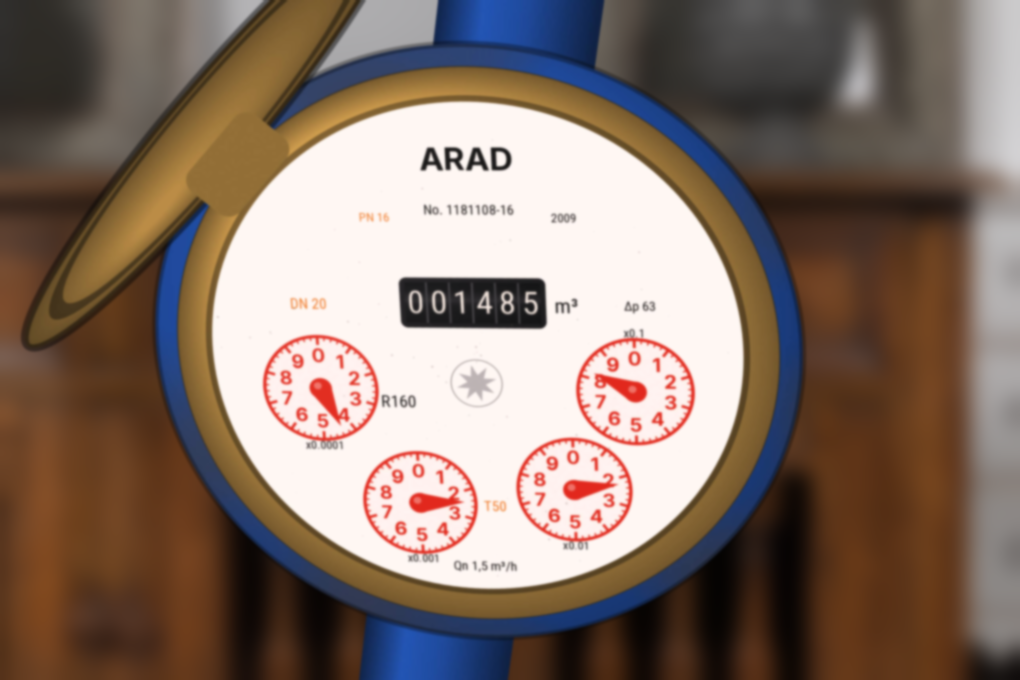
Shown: **1485.8224** m³
